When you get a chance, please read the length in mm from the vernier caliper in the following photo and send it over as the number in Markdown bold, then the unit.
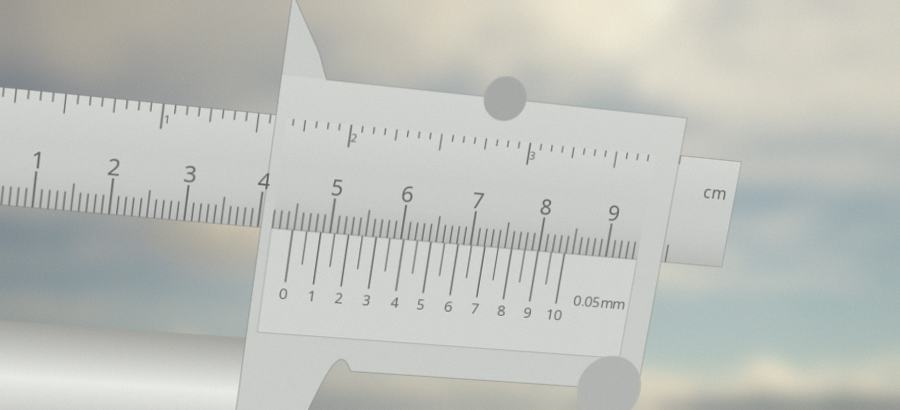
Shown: **44.8** mm
